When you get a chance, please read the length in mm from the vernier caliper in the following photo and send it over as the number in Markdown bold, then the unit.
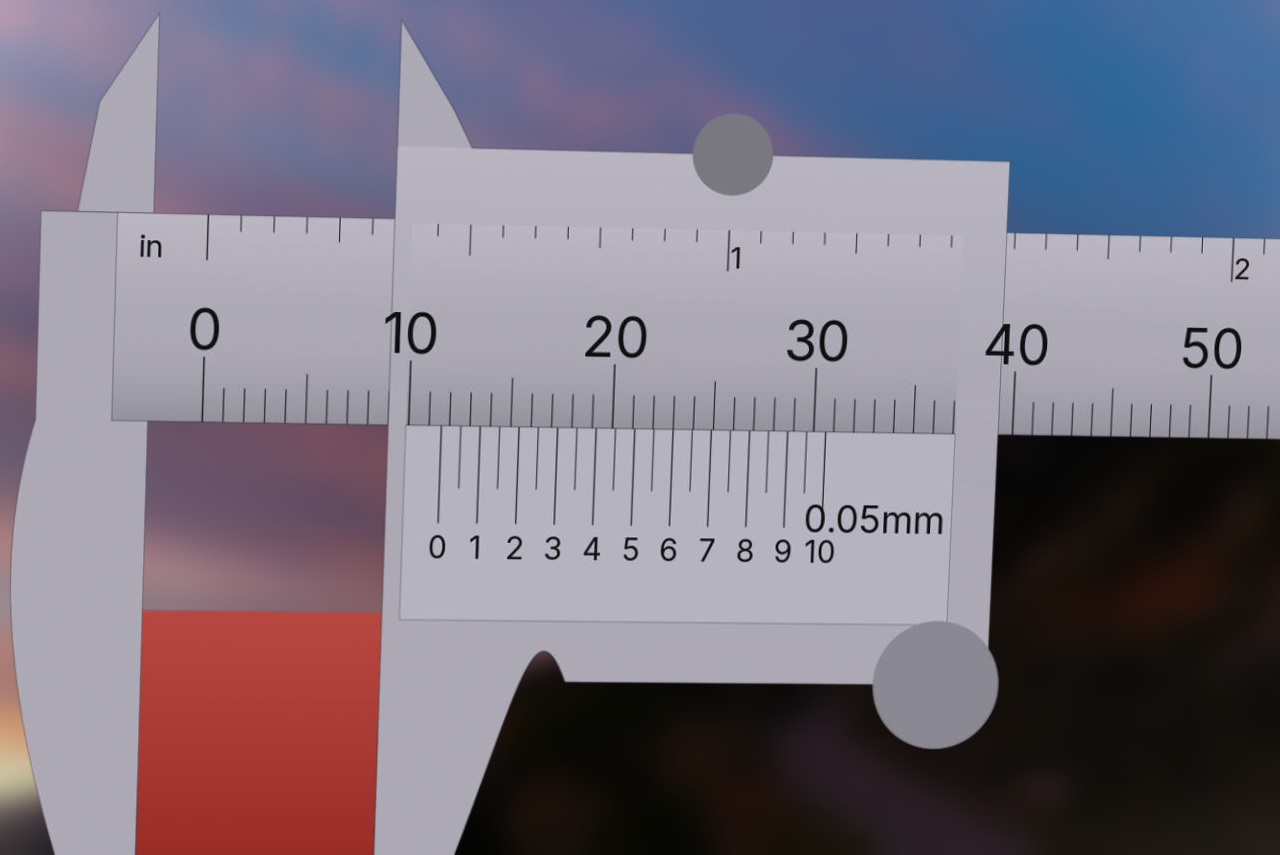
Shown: **11.6** mm
